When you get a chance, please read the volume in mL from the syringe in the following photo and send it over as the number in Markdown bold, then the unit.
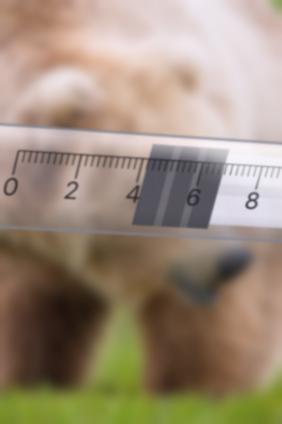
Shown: **4.2** mL
